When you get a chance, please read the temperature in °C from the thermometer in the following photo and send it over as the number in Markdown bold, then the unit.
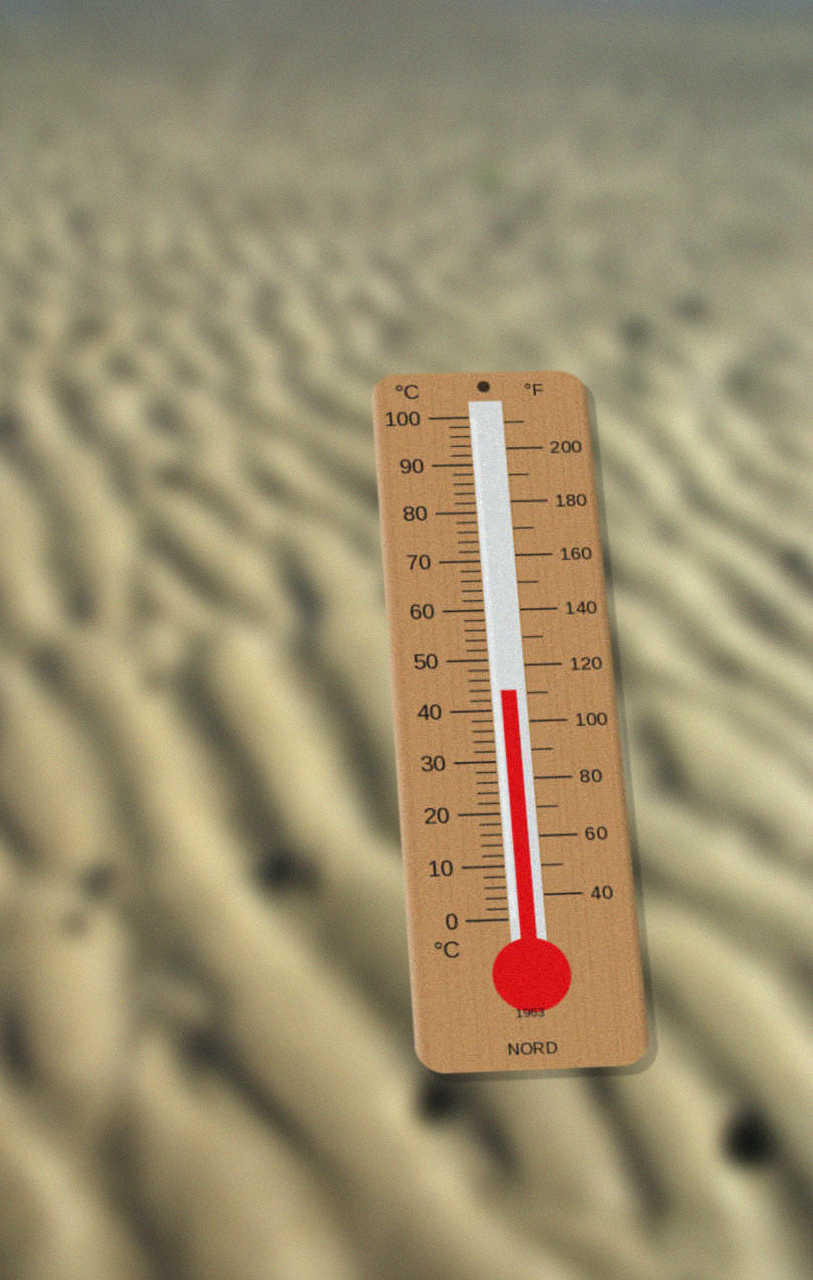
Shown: **44** °C
